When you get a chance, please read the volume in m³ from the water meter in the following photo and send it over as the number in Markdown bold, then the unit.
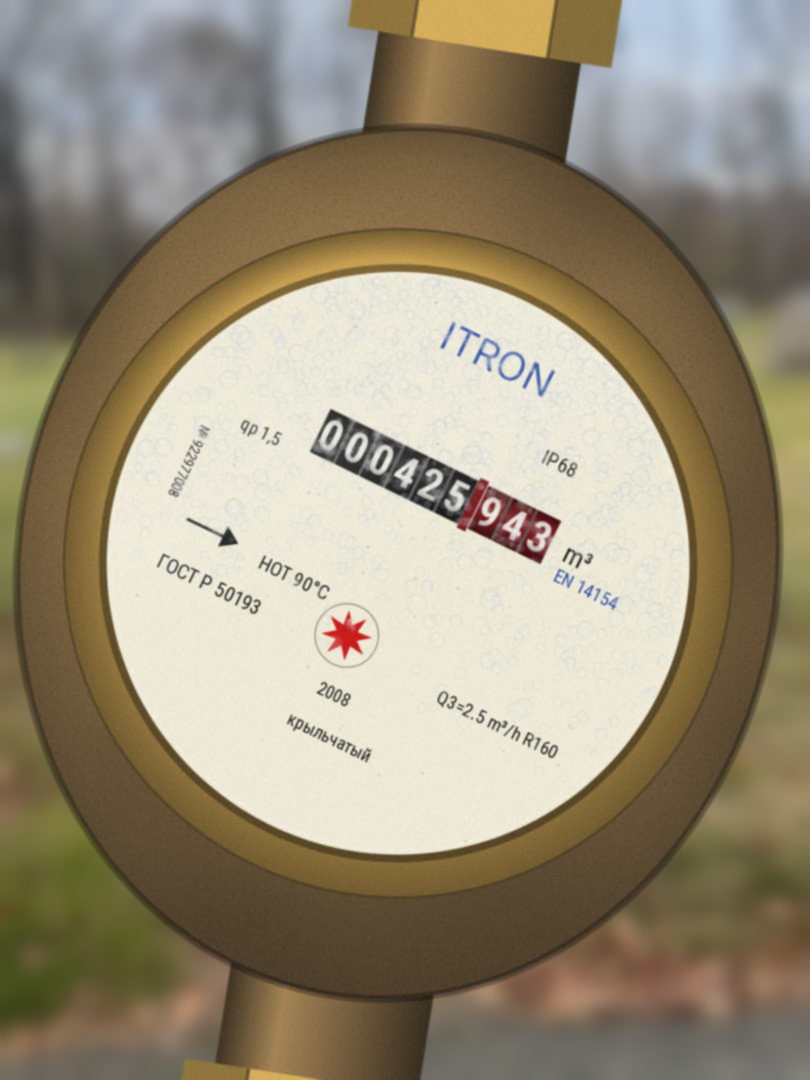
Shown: **425.943** m³
